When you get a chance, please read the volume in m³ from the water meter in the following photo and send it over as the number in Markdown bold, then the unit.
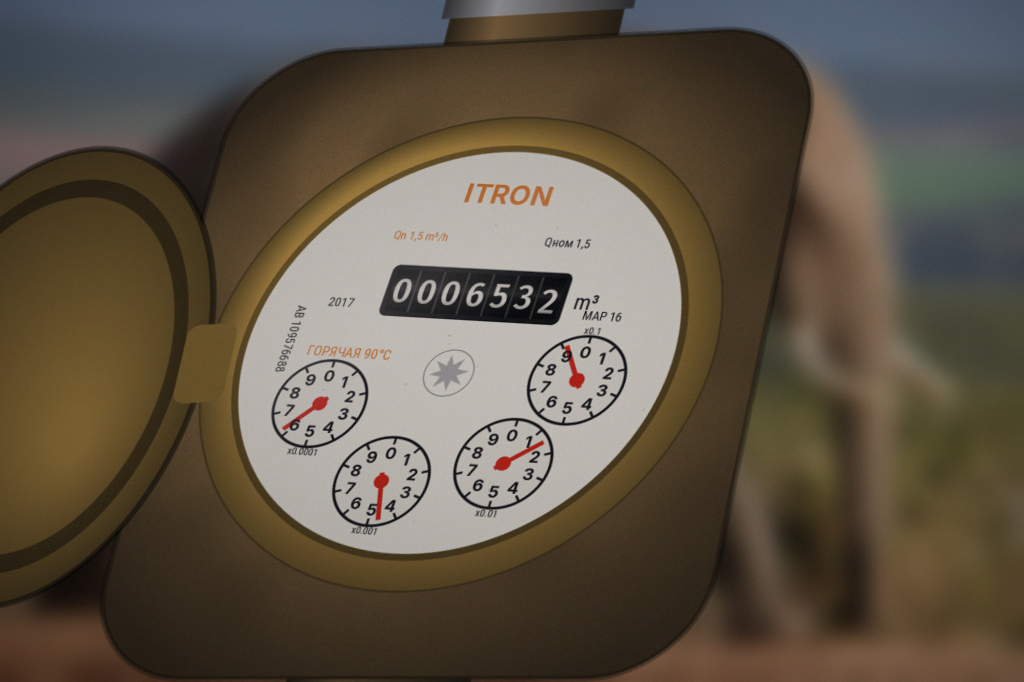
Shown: **6531.9146** m³
